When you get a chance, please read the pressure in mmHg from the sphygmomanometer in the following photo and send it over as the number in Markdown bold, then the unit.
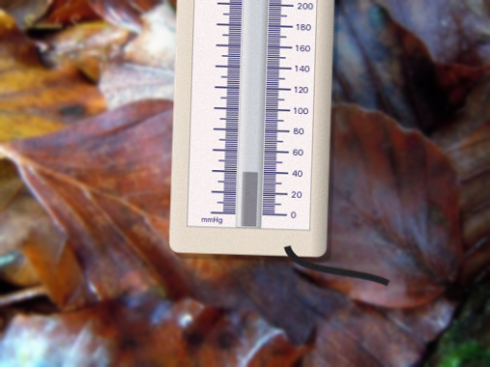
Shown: **40** mmHg
